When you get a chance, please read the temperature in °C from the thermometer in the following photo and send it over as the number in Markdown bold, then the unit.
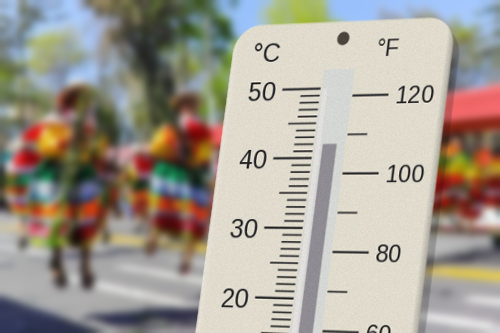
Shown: **42** °C
